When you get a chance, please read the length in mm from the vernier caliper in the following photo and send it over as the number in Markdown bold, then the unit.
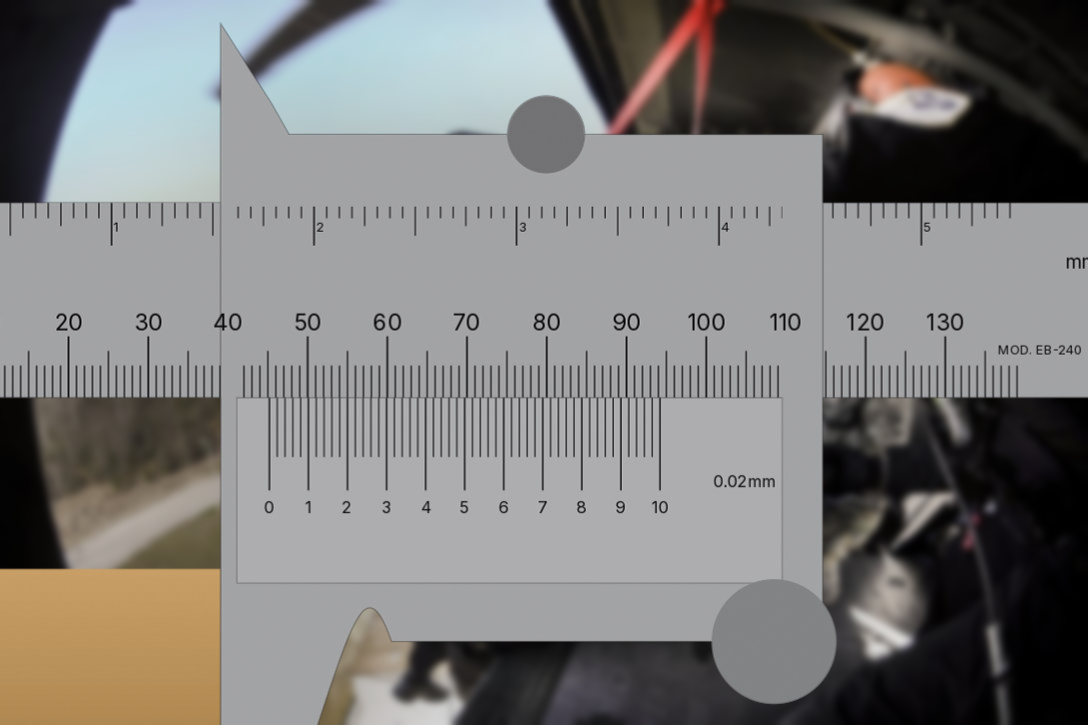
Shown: **45.2** mm
